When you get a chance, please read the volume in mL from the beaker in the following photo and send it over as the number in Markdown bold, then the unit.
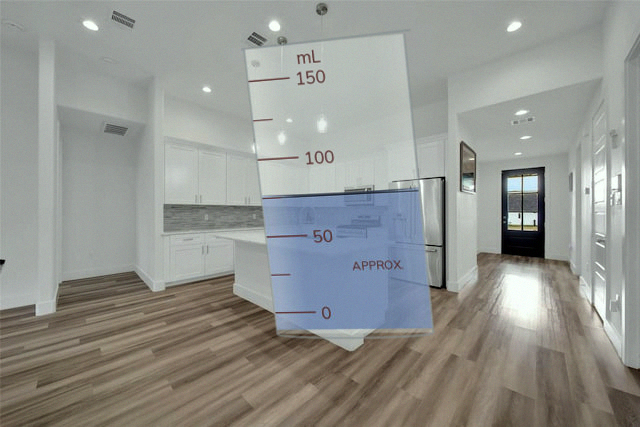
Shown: **75** mL
